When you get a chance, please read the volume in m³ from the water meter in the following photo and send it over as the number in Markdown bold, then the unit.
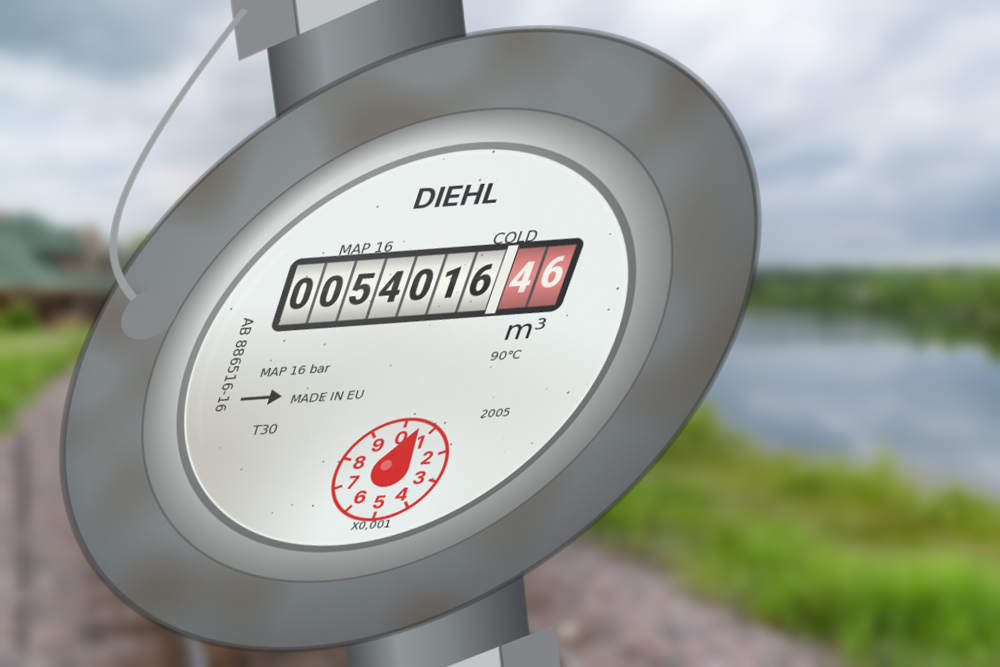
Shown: **54016.460** m³
